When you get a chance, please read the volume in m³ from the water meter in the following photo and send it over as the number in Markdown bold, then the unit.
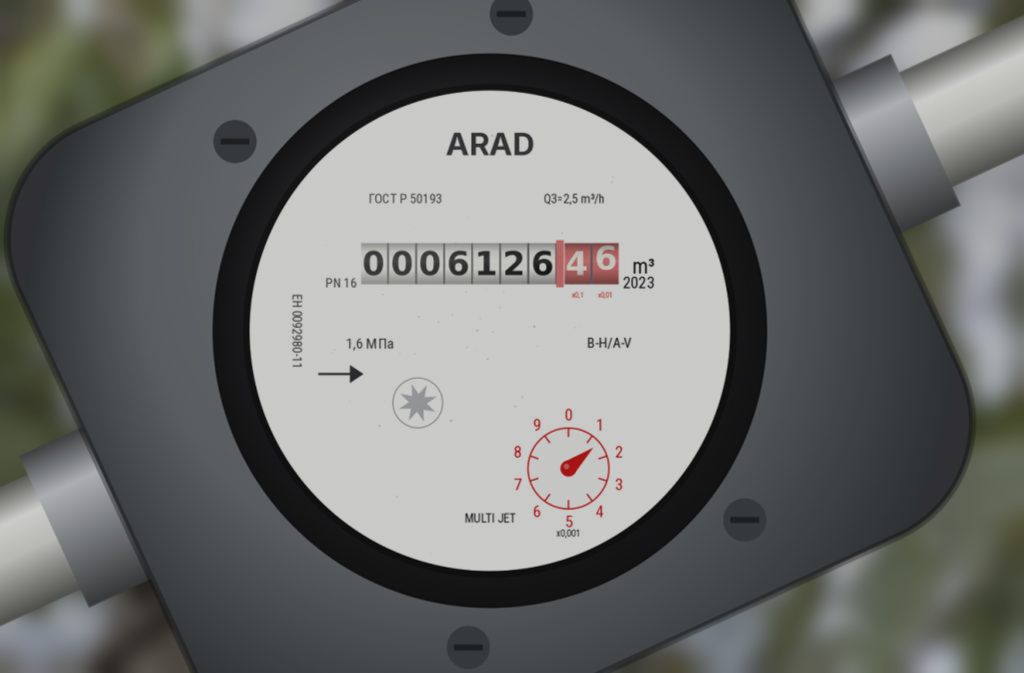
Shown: **6126.461** m³
